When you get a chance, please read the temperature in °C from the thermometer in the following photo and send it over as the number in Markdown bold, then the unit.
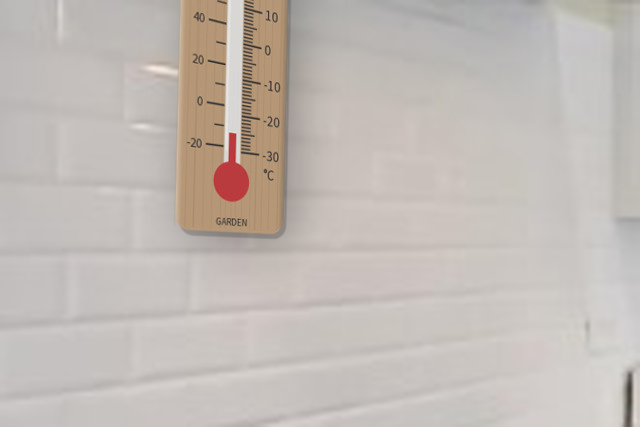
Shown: **-25** °C
